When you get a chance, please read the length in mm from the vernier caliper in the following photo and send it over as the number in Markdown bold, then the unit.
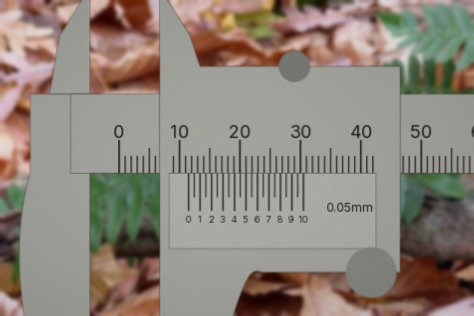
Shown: **11.5** mm
